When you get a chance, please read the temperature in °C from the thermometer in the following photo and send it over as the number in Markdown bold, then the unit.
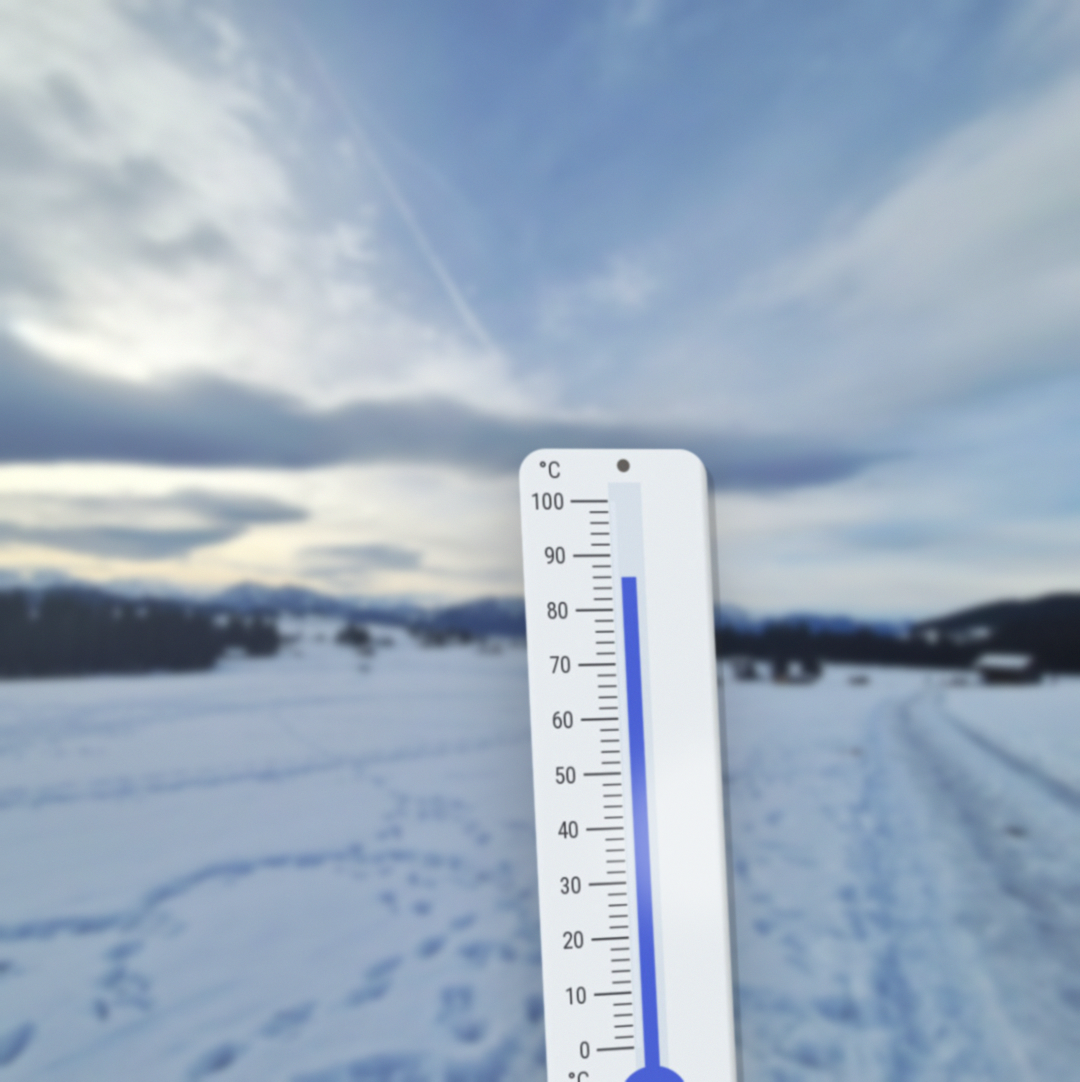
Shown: **86** °C
